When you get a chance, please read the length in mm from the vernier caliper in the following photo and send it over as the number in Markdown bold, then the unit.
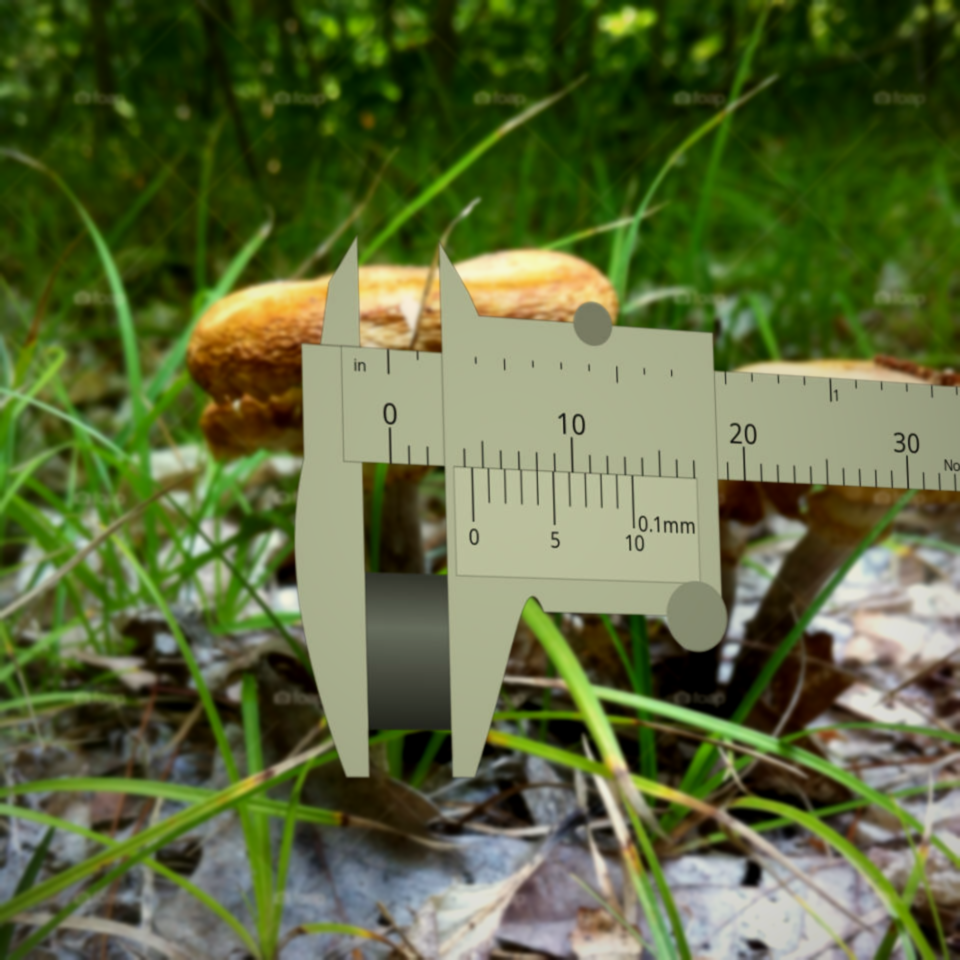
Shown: **4.4** mm
